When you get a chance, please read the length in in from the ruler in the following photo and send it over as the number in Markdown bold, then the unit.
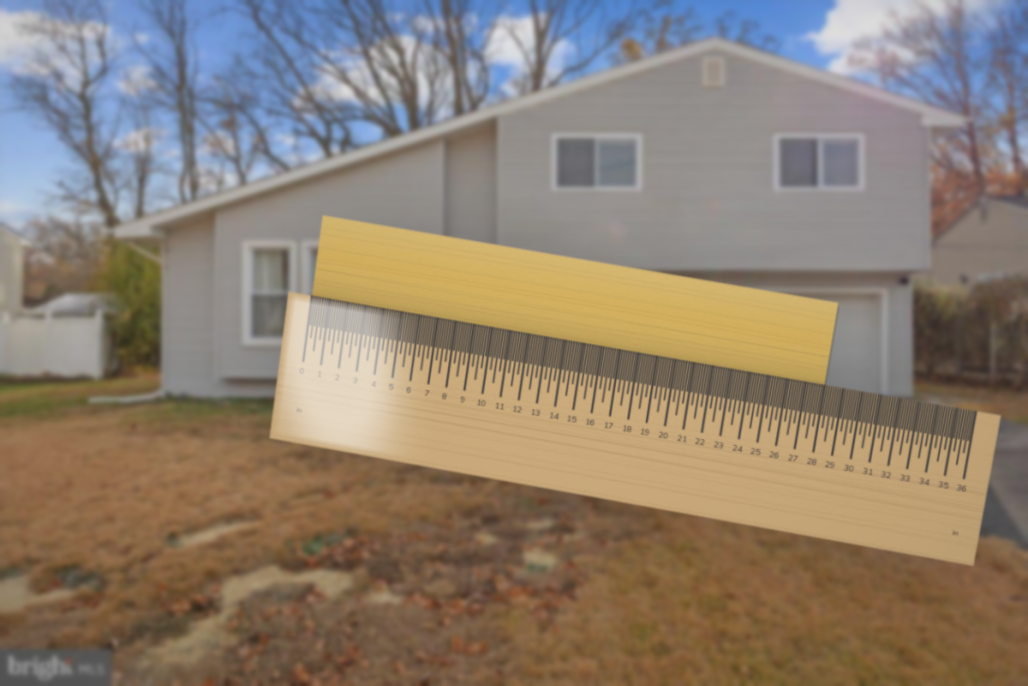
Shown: **28** in
